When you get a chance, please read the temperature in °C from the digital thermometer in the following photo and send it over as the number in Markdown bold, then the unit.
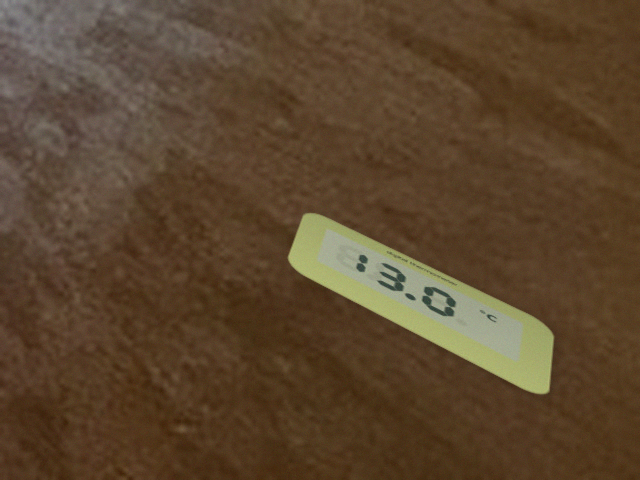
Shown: **13.0** °C
